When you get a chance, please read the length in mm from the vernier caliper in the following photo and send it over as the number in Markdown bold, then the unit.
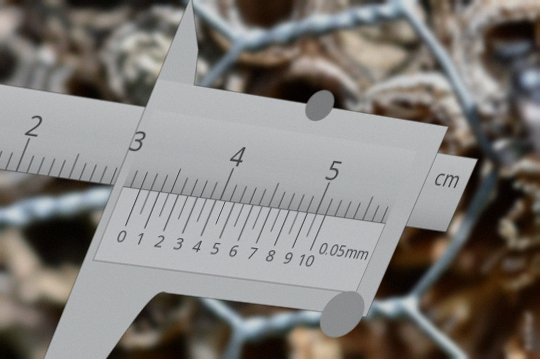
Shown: **32.0** mm
